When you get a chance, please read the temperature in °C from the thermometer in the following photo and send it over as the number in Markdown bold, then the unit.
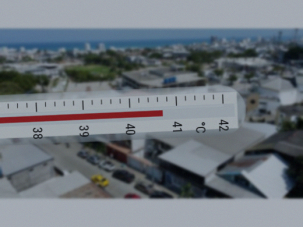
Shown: **40.7** °C
